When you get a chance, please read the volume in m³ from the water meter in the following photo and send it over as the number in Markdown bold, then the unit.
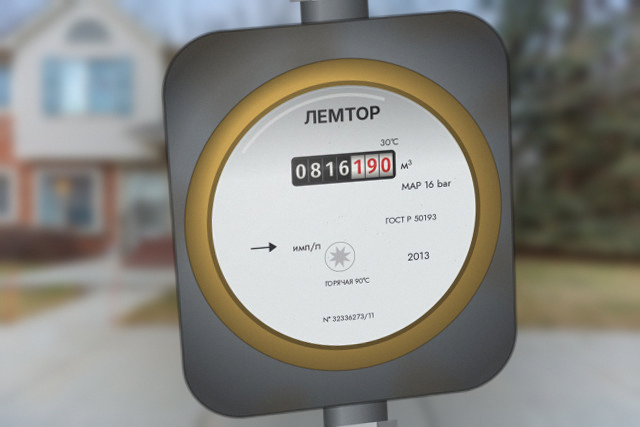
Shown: **816.190** m³
